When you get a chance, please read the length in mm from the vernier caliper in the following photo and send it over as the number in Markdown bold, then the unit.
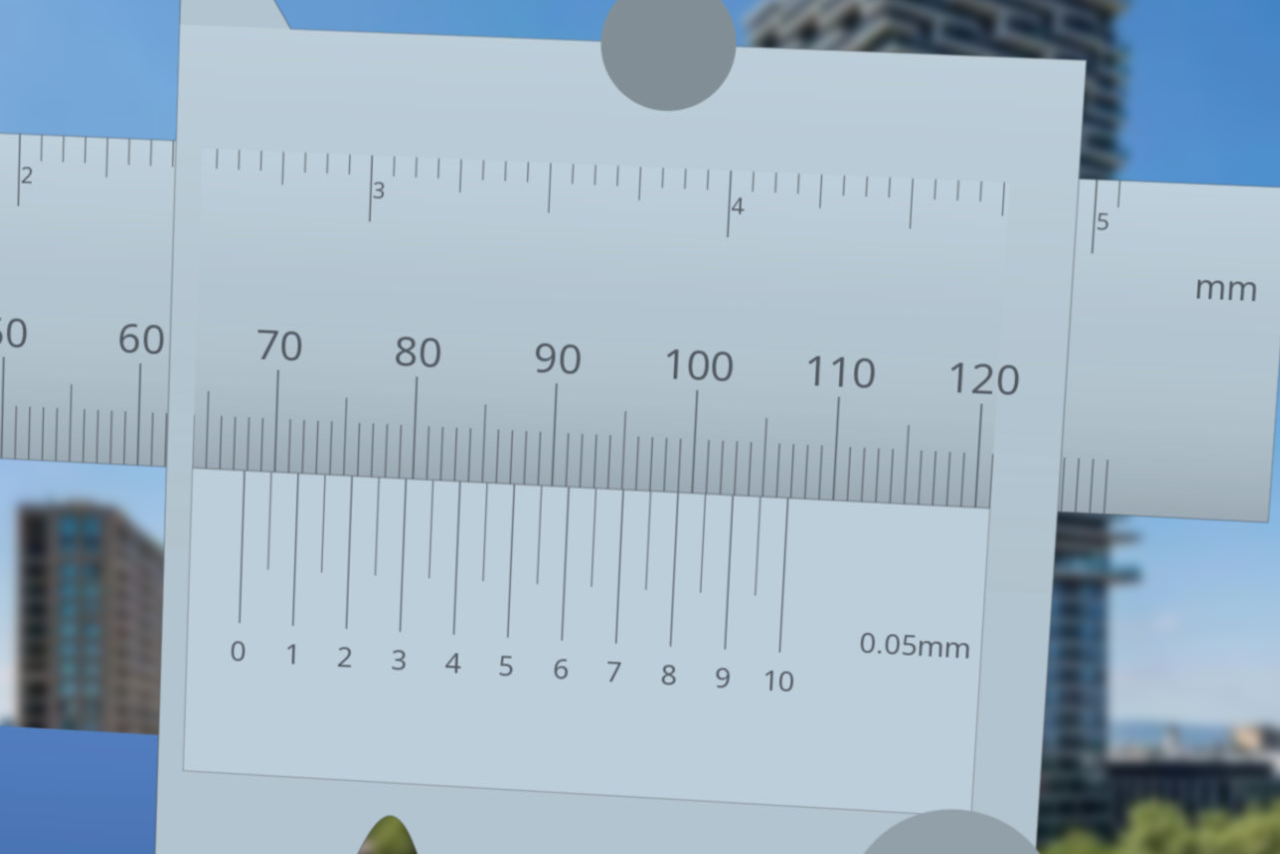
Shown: **67.8** mm
